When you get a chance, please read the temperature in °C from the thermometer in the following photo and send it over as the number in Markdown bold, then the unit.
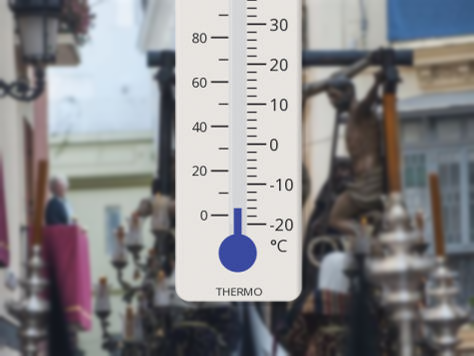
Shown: **-16** °C
